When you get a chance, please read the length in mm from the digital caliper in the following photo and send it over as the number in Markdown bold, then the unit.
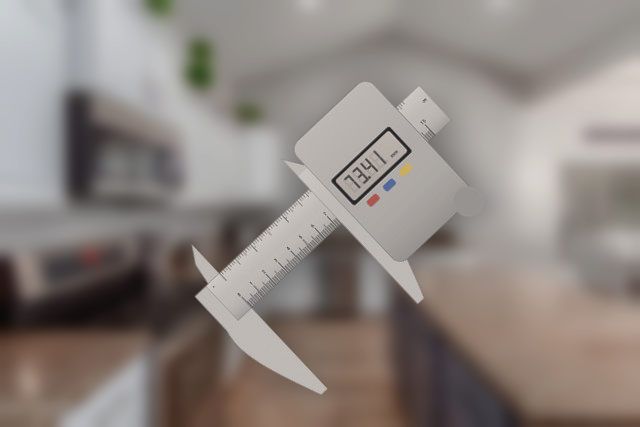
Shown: **73.41** mm
